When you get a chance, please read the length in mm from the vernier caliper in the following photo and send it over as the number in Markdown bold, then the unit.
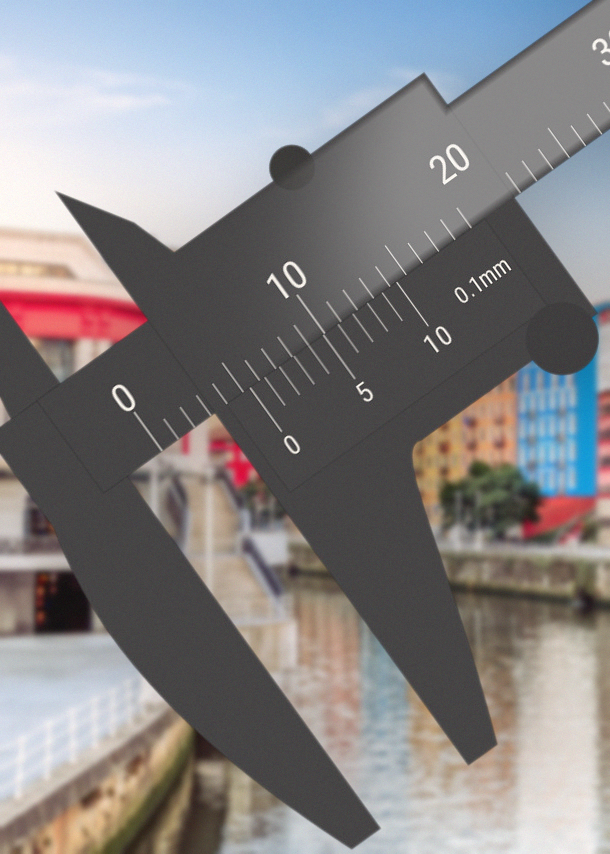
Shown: **5.4** mm
